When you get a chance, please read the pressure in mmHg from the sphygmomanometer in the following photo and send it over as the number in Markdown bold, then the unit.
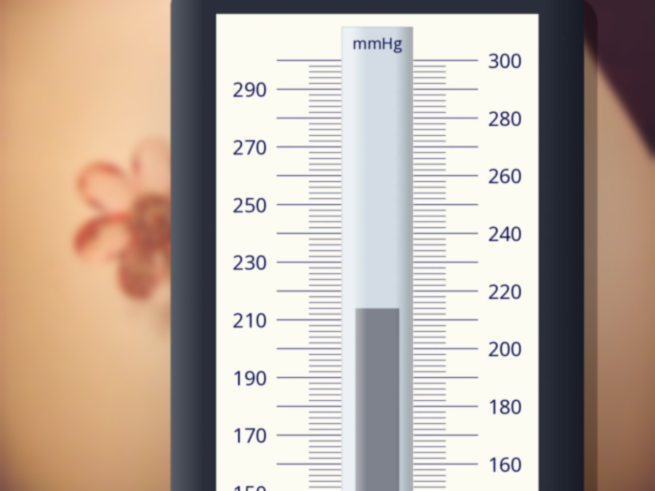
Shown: **214** mmHg
